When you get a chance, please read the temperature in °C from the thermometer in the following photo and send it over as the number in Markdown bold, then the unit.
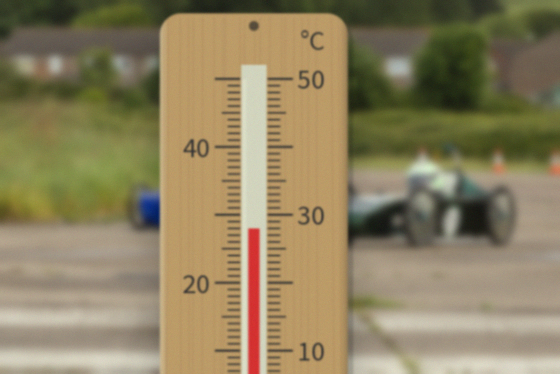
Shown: **28** °C
